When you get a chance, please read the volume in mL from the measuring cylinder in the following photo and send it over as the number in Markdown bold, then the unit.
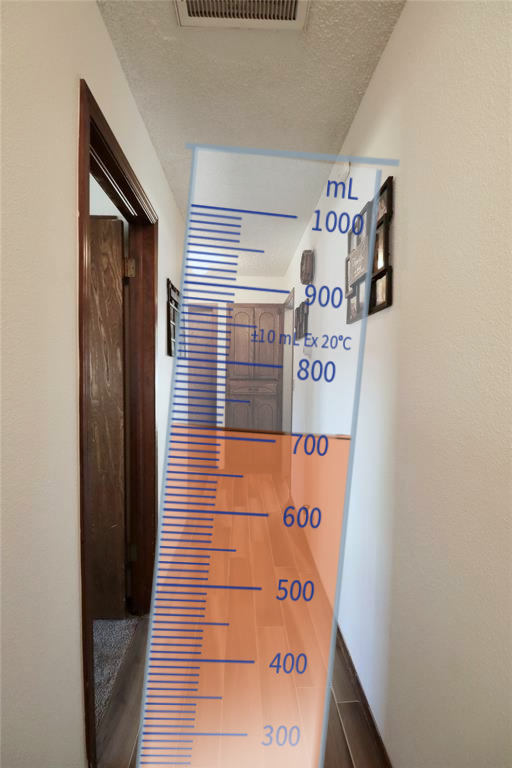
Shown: **710** mL
